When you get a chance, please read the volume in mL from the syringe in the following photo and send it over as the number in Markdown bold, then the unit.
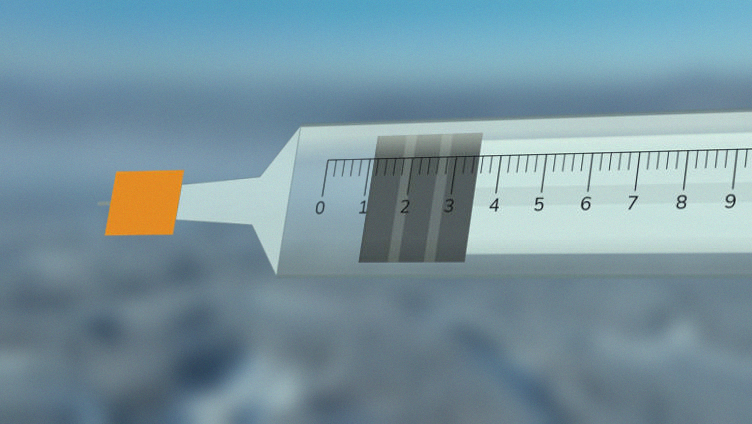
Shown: **1.1** mL
